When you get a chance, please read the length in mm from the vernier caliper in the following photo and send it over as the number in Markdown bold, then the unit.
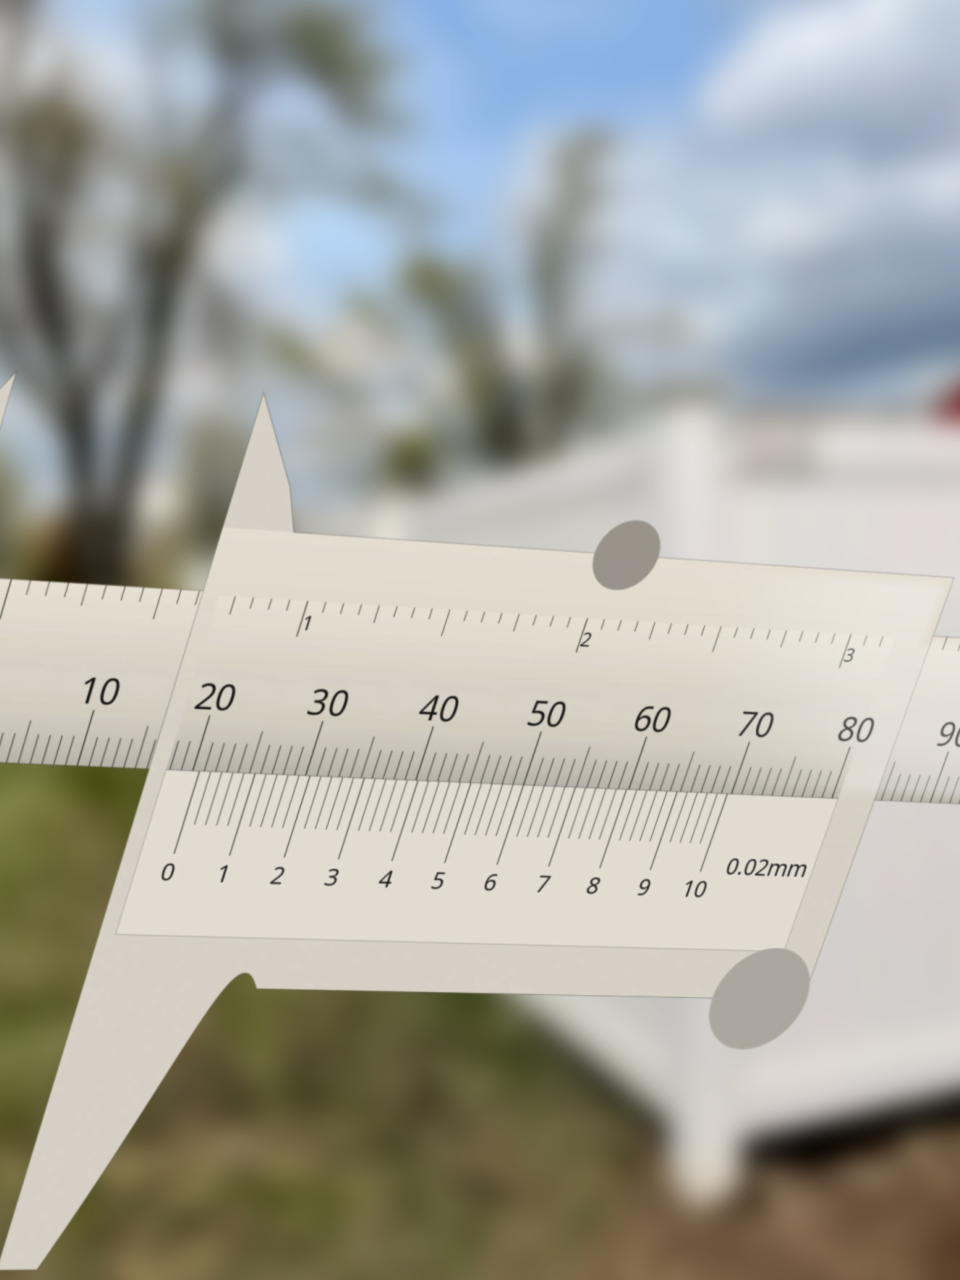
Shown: **20.6** mm
